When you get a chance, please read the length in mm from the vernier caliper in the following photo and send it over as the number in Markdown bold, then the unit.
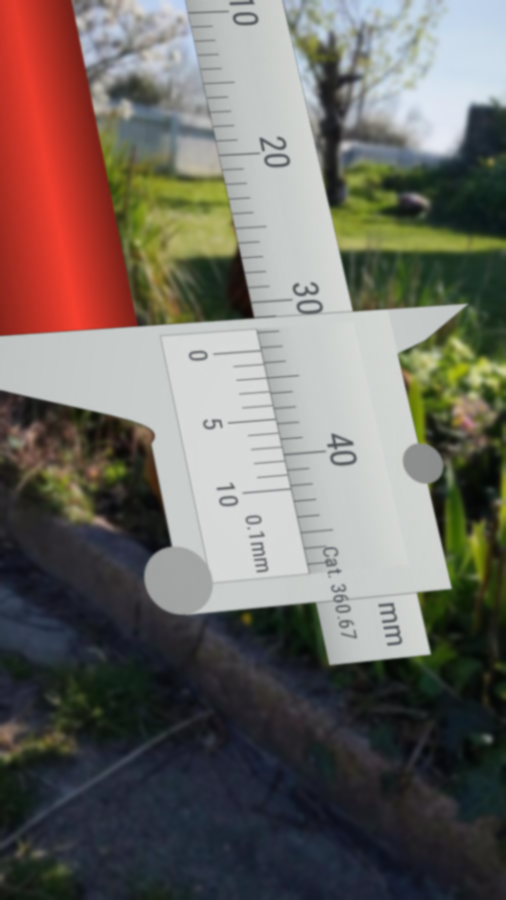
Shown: **33.2** mm
